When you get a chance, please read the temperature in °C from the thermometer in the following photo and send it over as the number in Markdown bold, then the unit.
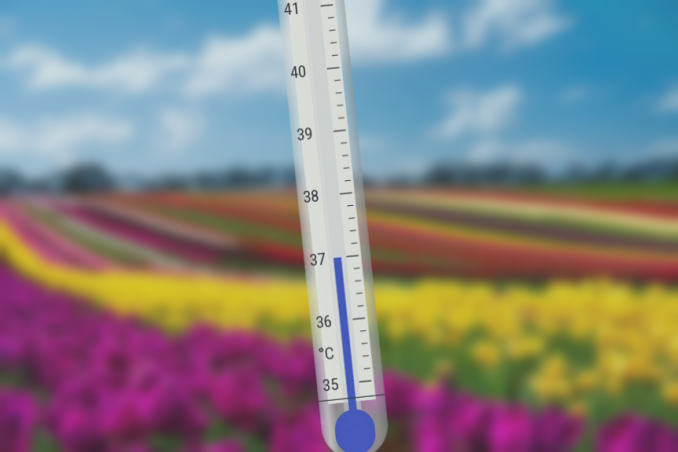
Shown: **37** °C
